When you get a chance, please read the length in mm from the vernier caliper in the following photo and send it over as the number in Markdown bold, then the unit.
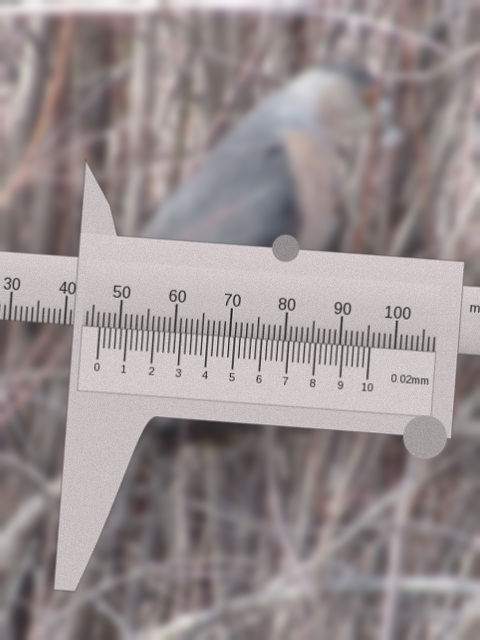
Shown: **46.4** mm
